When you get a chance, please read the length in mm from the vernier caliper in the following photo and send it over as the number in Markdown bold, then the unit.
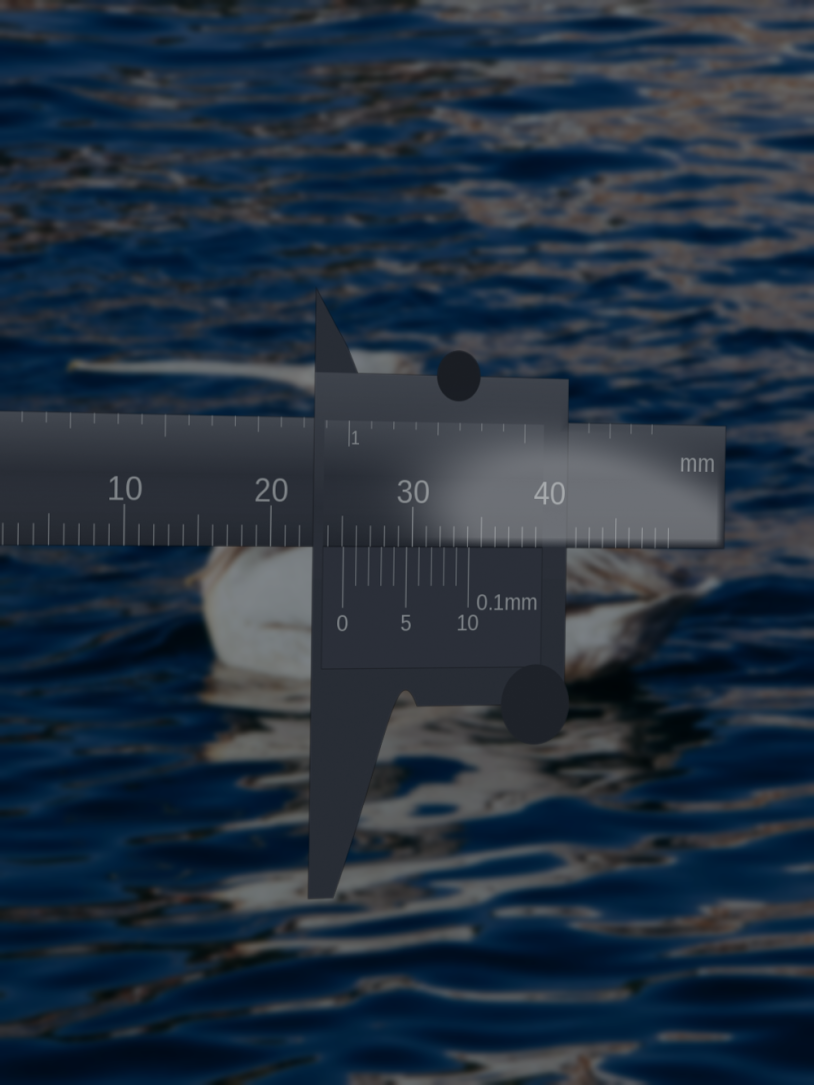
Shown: **25.1** mm
